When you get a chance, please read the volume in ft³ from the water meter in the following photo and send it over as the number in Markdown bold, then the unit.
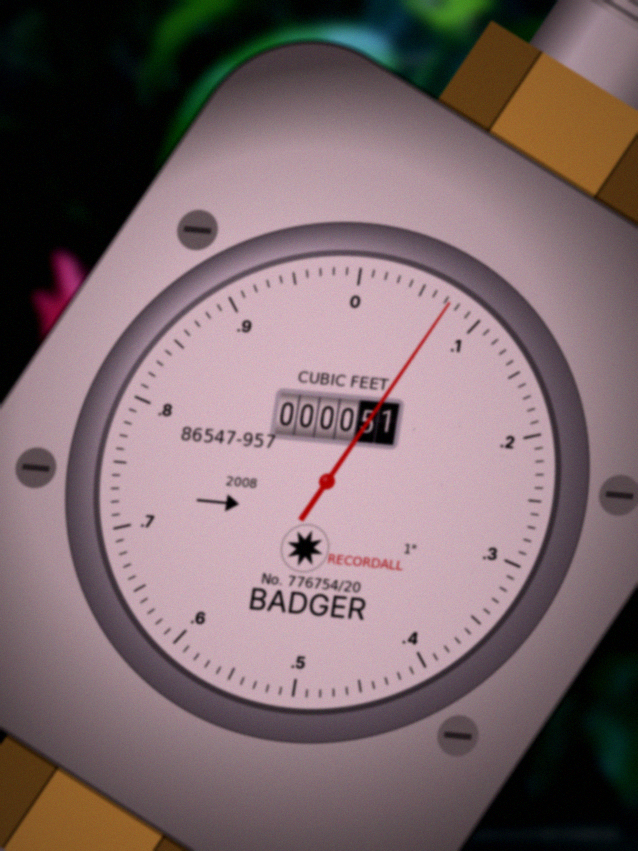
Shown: **51.07** ft³
